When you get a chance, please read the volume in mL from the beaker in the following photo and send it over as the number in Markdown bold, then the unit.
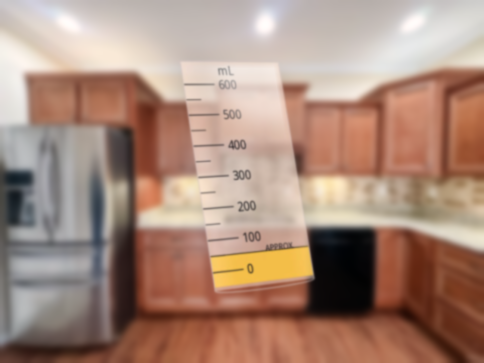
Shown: **50** mL
